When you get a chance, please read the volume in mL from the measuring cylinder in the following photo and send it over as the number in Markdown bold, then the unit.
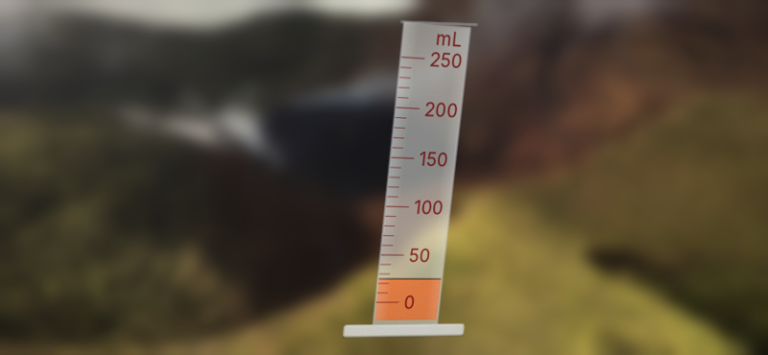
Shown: **25** mL
